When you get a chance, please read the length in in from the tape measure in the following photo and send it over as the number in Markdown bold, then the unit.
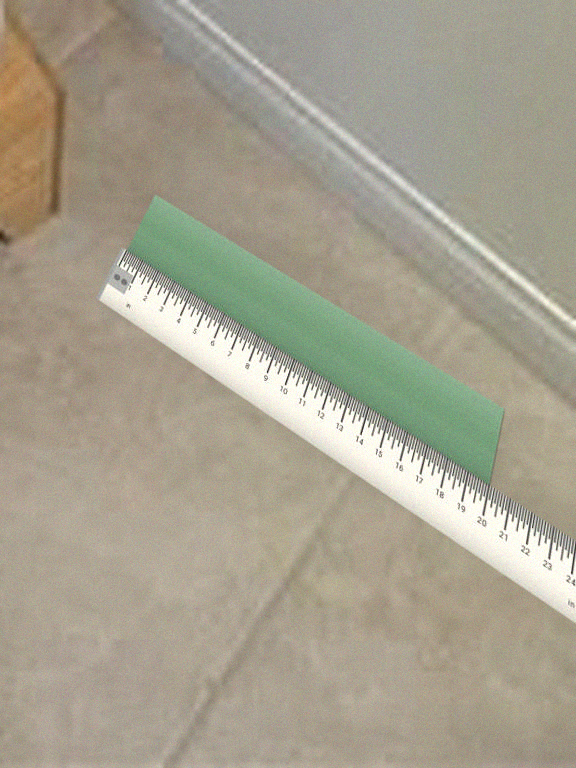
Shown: **20** in
